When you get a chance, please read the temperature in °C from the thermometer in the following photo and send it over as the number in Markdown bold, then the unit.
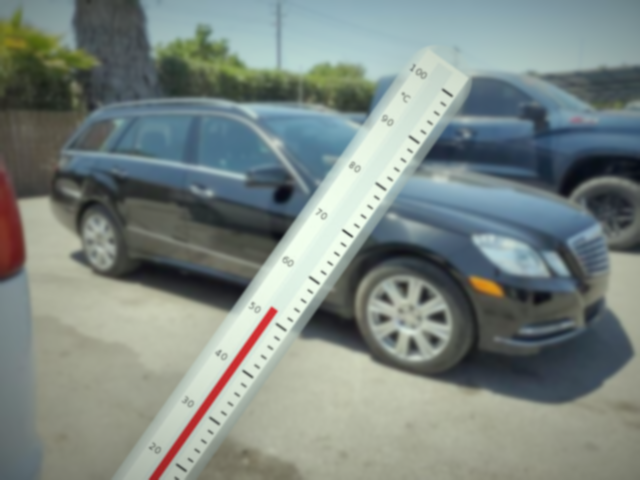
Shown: **52** °C
